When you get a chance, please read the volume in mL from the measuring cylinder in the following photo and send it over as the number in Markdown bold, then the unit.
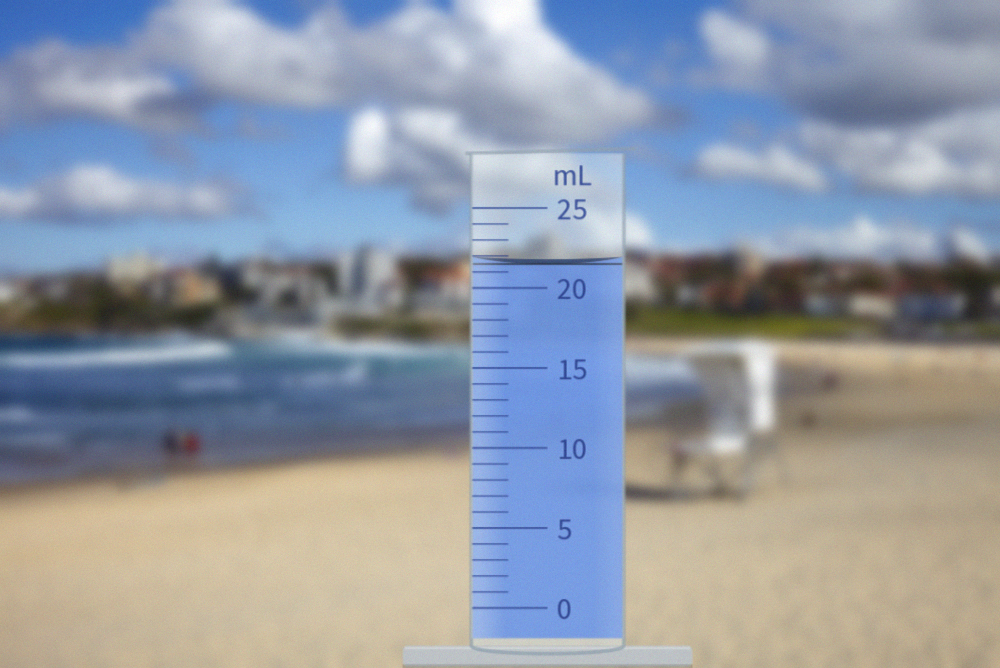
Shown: **21.5** mL
